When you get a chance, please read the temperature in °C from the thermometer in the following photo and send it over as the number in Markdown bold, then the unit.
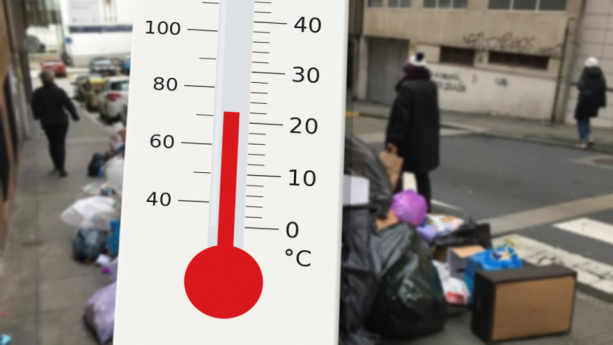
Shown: **22** °C
